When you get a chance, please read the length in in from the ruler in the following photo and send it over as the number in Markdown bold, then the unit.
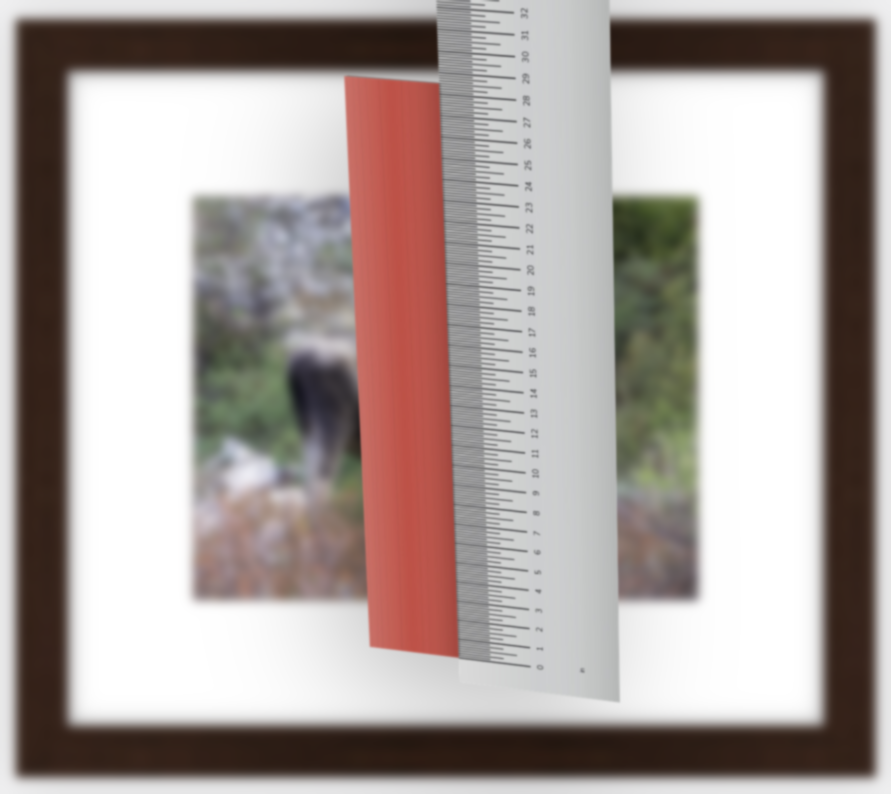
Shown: **28.5** in
